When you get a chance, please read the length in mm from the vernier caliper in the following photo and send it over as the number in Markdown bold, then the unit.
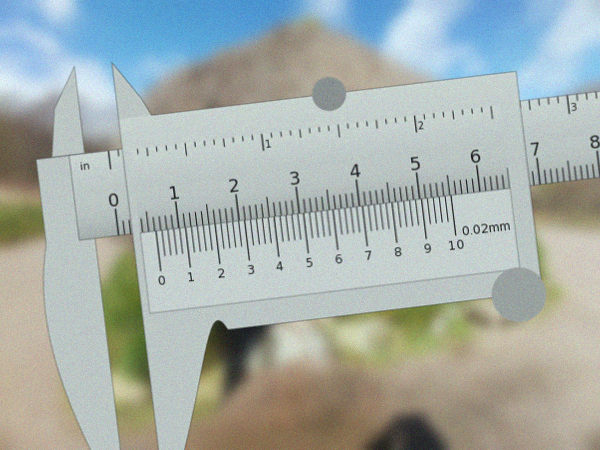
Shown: **6.2** mm
